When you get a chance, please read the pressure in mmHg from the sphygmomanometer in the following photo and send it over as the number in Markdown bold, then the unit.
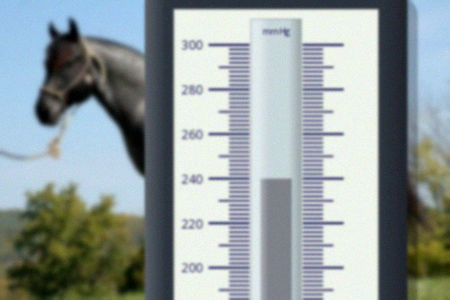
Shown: **240** mmHg
